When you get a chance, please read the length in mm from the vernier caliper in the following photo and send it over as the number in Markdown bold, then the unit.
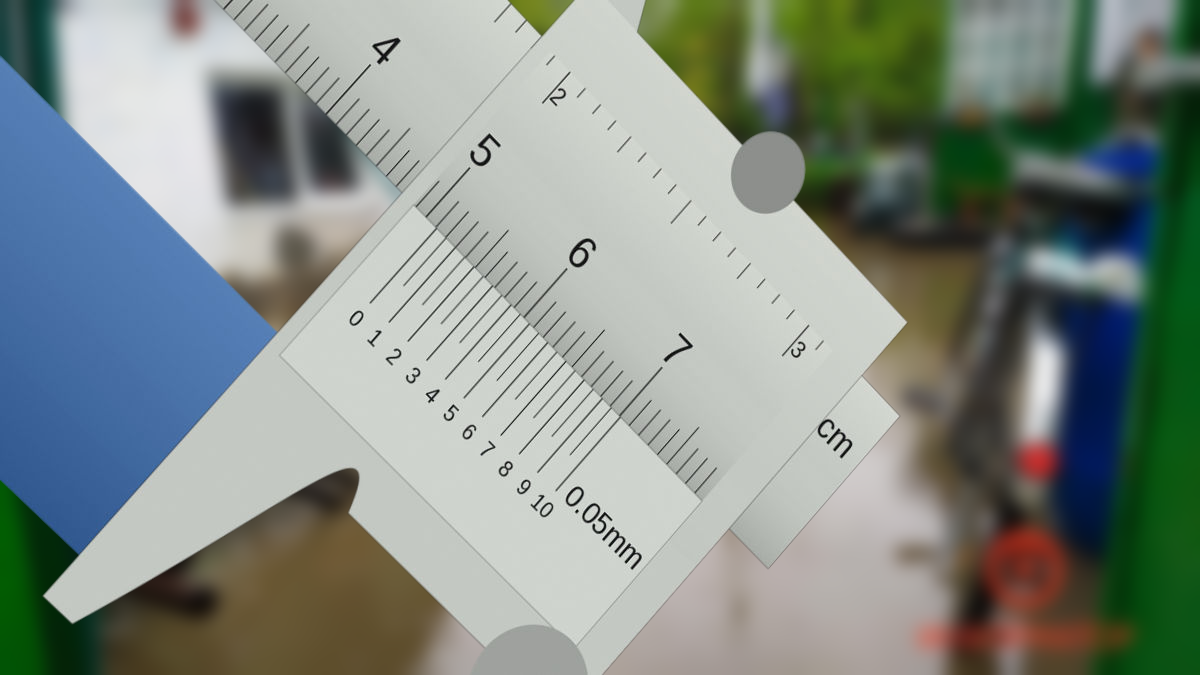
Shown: **51.1** mm
